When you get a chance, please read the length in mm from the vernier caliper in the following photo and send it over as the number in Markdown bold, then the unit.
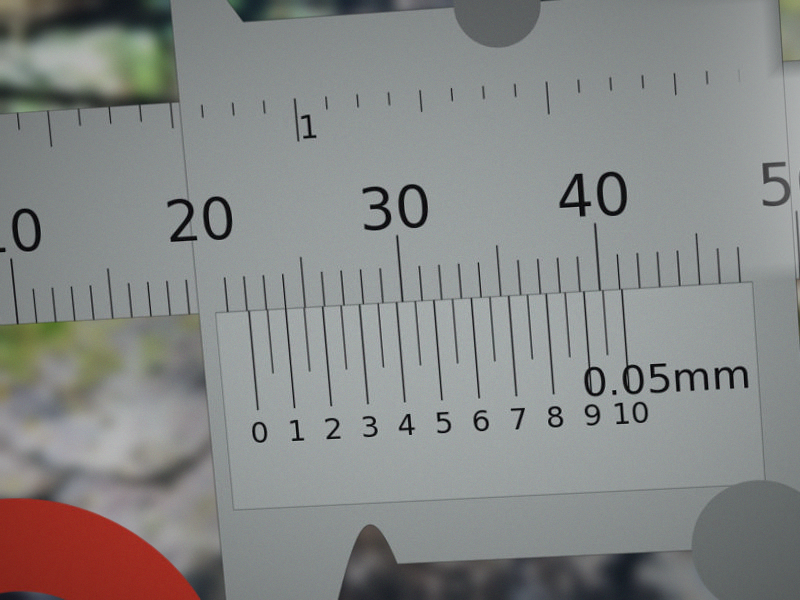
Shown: **22.1** mm
